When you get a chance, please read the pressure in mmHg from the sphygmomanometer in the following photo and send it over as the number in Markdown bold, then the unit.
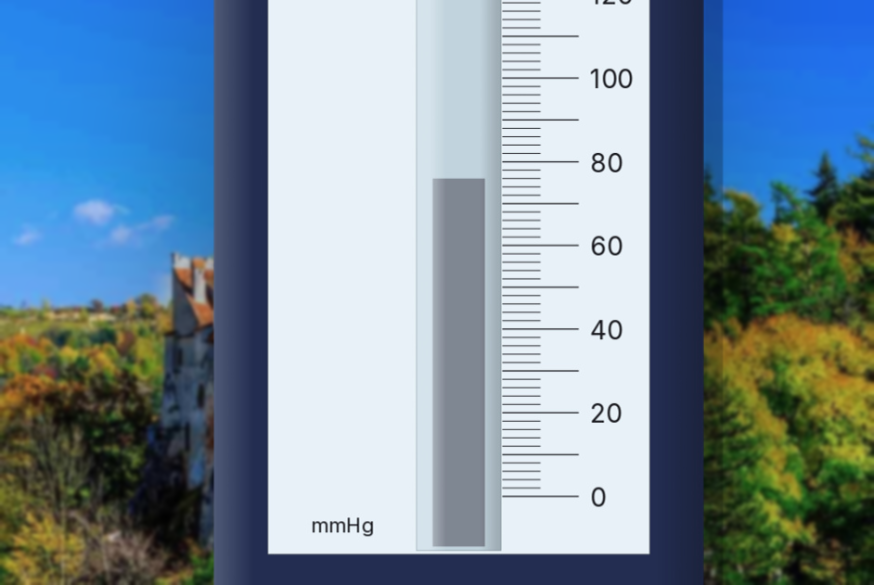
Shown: **76** mmHg
